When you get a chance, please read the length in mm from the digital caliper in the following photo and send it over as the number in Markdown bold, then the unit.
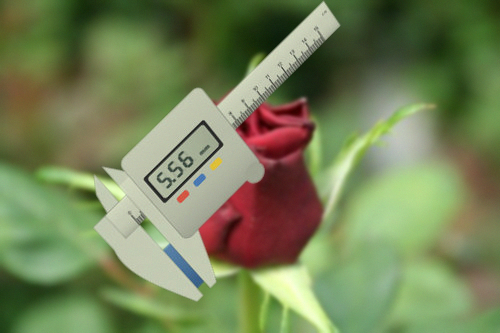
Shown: **5.56** mm
